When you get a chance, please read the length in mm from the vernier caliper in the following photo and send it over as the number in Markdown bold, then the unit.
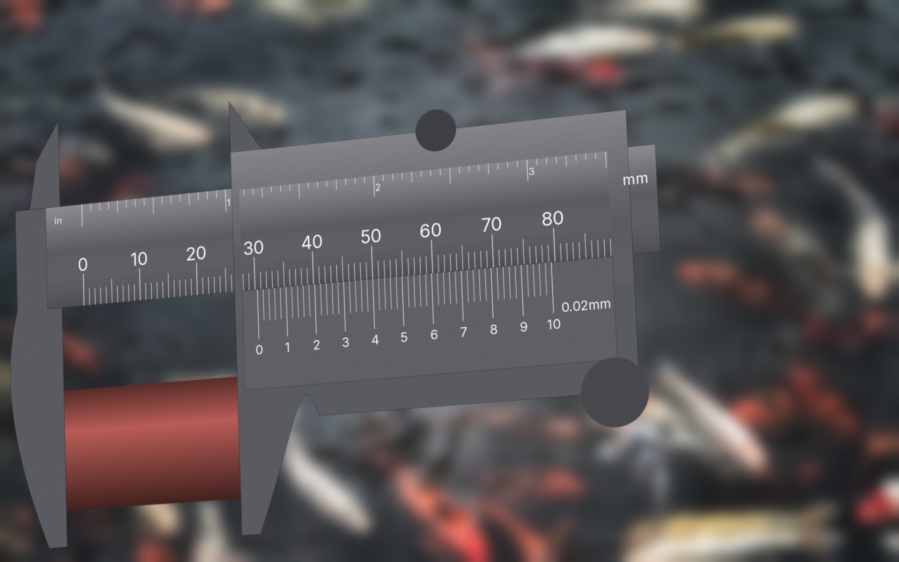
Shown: **30.4** mm
